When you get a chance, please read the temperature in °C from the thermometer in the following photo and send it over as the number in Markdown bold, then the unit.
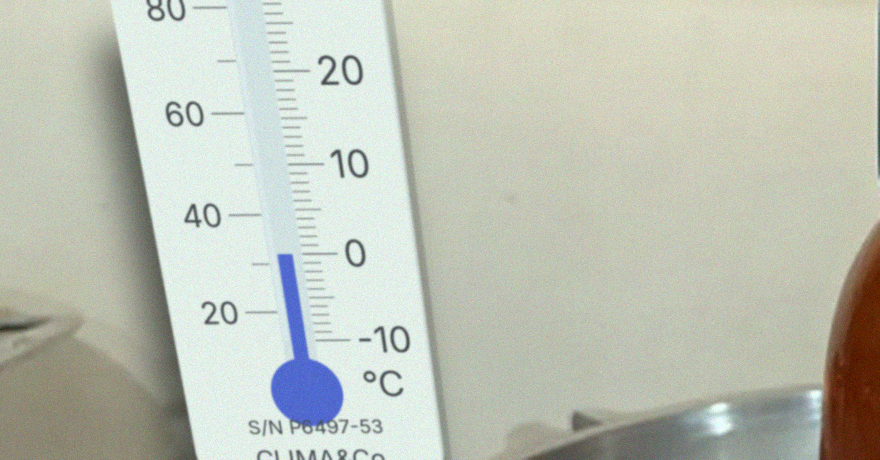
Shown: **0** °C
